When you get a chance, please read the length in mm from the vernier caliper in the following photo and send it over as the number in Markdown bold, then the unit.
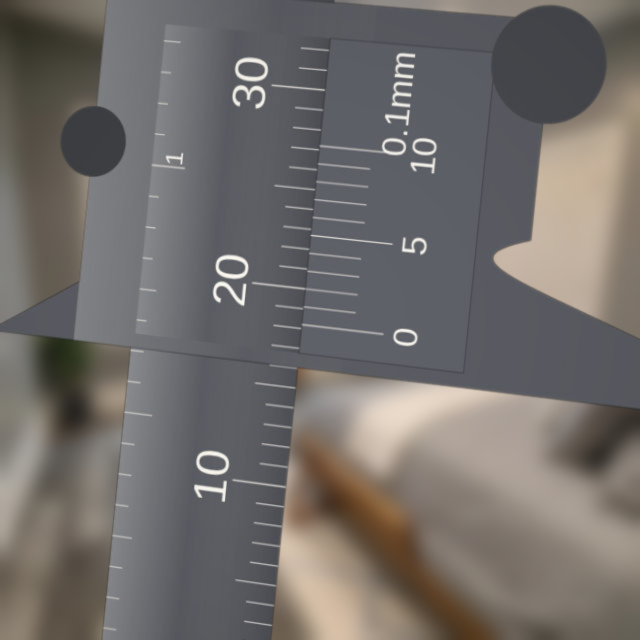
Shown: **18.2** mm
